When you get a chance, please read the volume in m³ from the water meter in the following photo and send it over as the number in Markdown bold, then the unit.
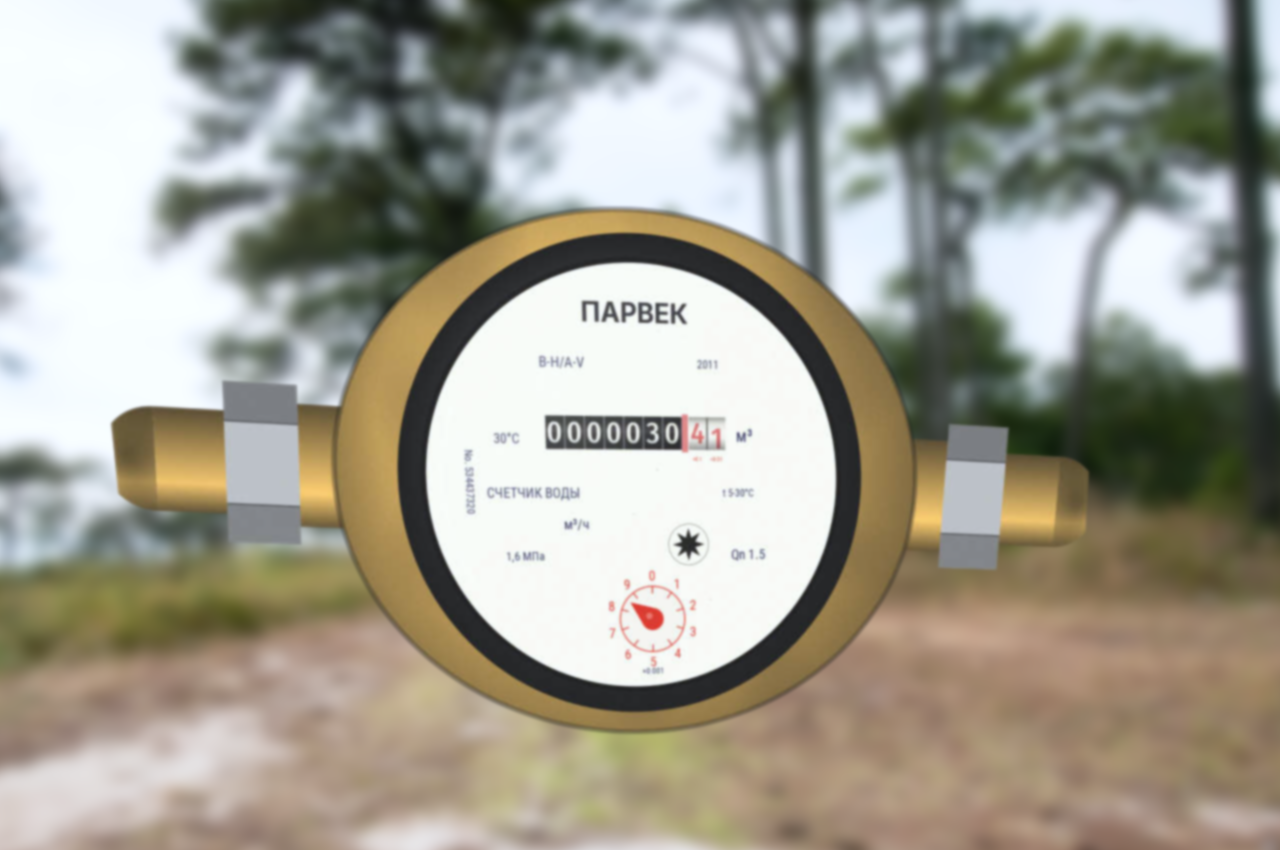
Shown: **30.408** m³
